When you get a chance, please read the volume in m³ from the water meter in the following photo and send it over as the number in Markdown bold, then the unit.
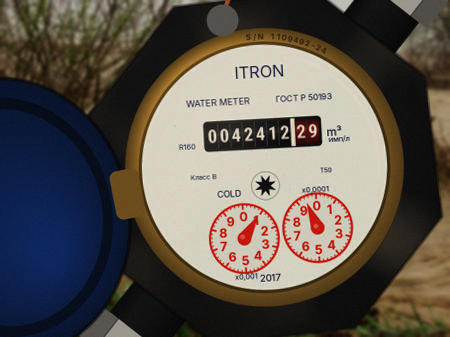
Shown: **42412.2909** m³
